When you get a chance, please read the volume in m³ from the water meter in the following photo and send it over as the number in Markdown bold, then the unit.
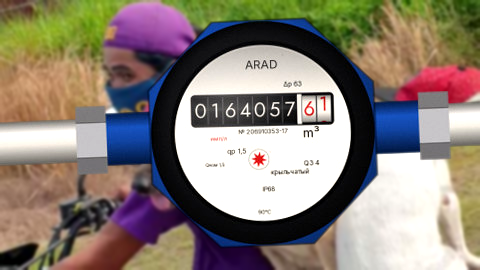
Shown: **164057.61** m³
